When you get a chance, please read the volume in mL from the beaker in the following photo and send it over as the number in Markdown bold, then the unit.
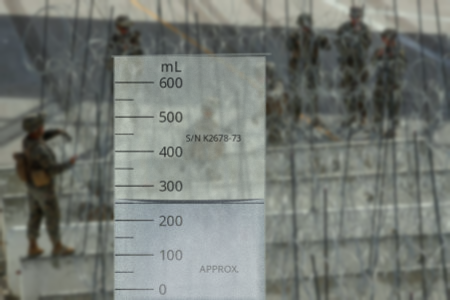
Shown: **250** mL
